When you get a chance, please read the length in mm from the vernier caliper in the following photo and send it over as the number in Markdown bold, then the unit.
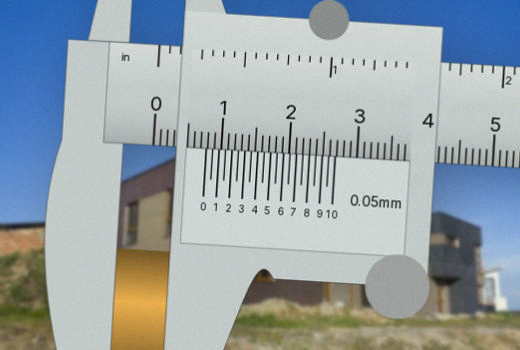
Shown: **7.8** mm
